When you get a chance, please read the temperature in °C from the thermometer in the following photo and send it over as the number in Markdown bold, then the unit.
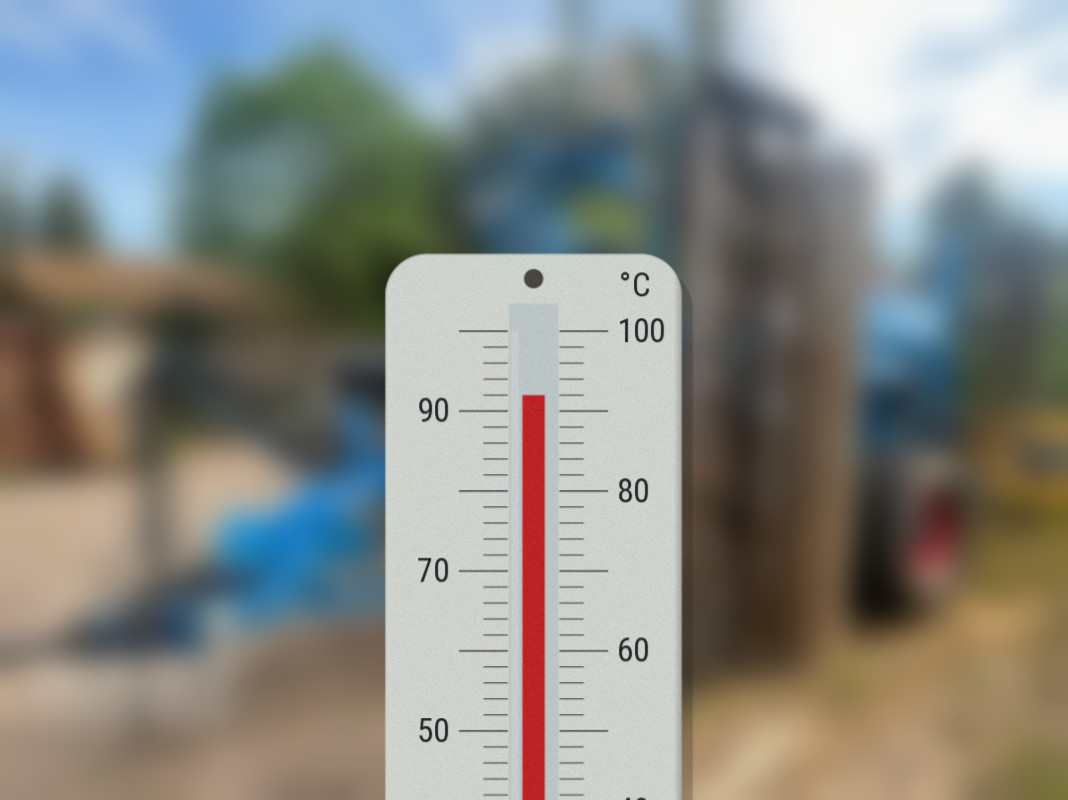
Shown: **92** °C
